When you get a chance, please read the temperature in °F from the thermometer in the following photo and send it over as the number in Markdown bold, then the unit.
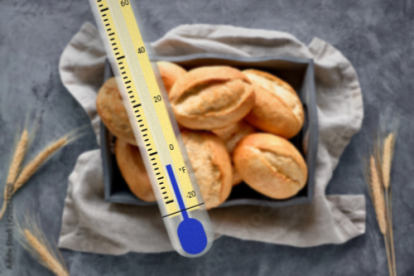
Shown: **-6** °F
